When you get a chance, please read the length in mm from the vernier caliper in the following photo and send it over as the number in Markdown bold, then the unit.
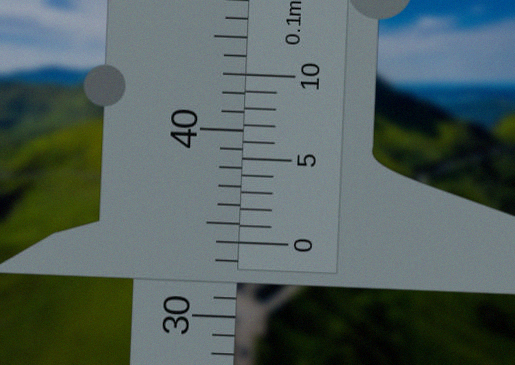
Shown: **34.0** mm
